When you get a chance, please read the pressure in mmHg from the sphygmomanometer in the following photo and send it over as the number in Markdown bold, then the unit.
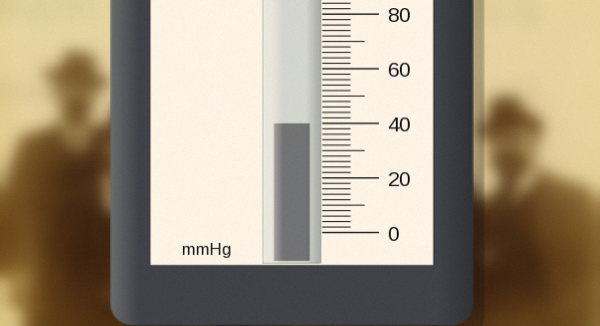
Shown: **40** mmHg
